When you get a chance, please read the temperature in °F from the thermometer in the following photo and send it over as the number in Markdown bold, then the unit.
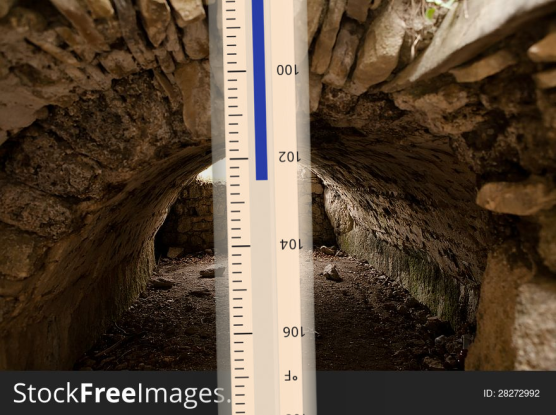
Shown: **102.5** °F
